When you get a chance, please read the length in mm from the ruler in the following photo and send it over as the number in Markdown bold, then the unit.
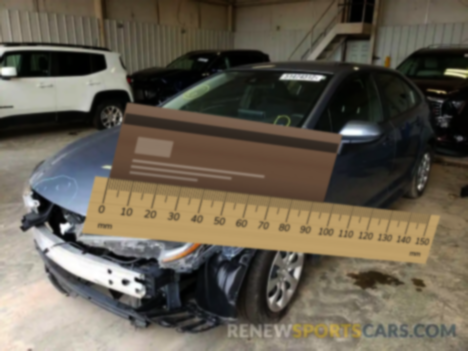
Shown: **95** mm
